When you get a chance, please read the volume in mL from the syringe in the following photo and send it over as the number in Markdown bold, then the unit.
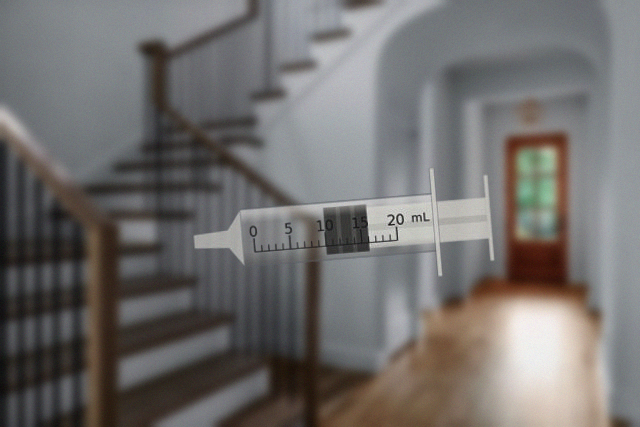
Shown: **10** mL
